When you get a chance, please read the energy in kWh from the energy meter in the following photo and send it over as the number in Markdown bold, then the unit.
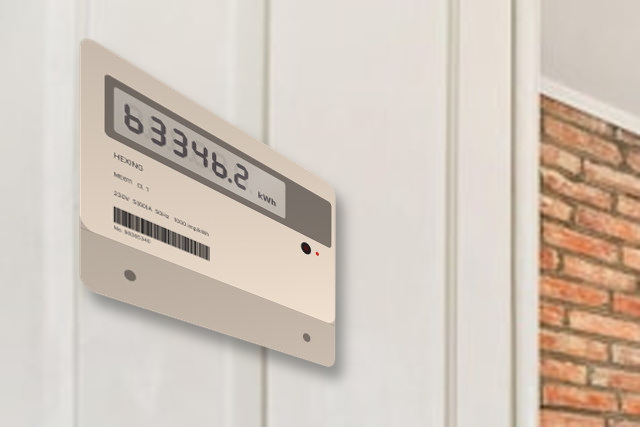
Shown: **63346.2** kWh
